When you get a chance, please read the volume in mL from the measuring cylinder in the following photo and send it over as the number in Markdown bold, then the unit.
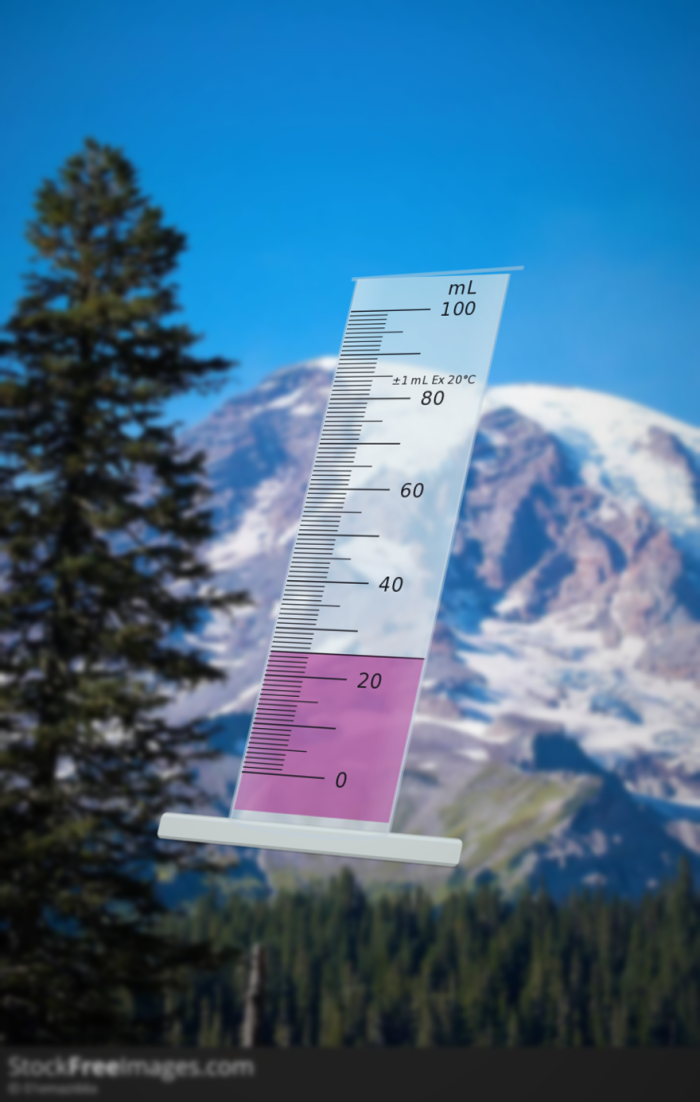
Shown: **25** mL
